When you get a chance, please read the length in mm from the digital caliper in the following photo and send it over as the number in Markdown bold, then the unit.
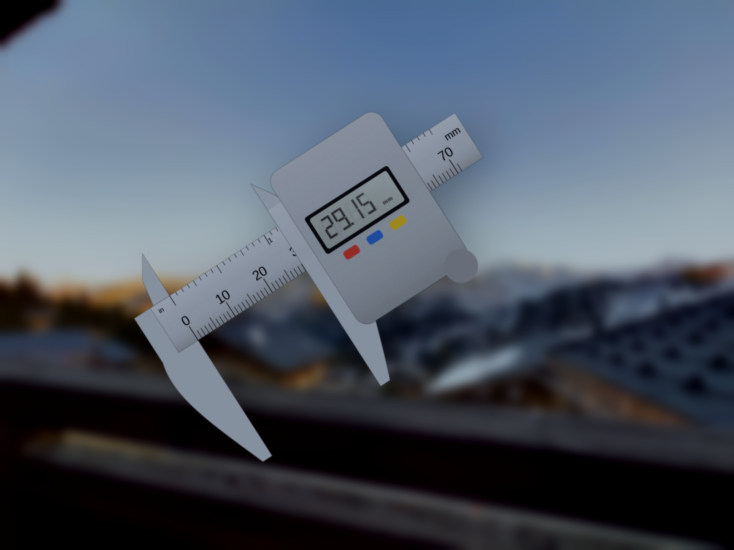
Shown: **29.15** mm
